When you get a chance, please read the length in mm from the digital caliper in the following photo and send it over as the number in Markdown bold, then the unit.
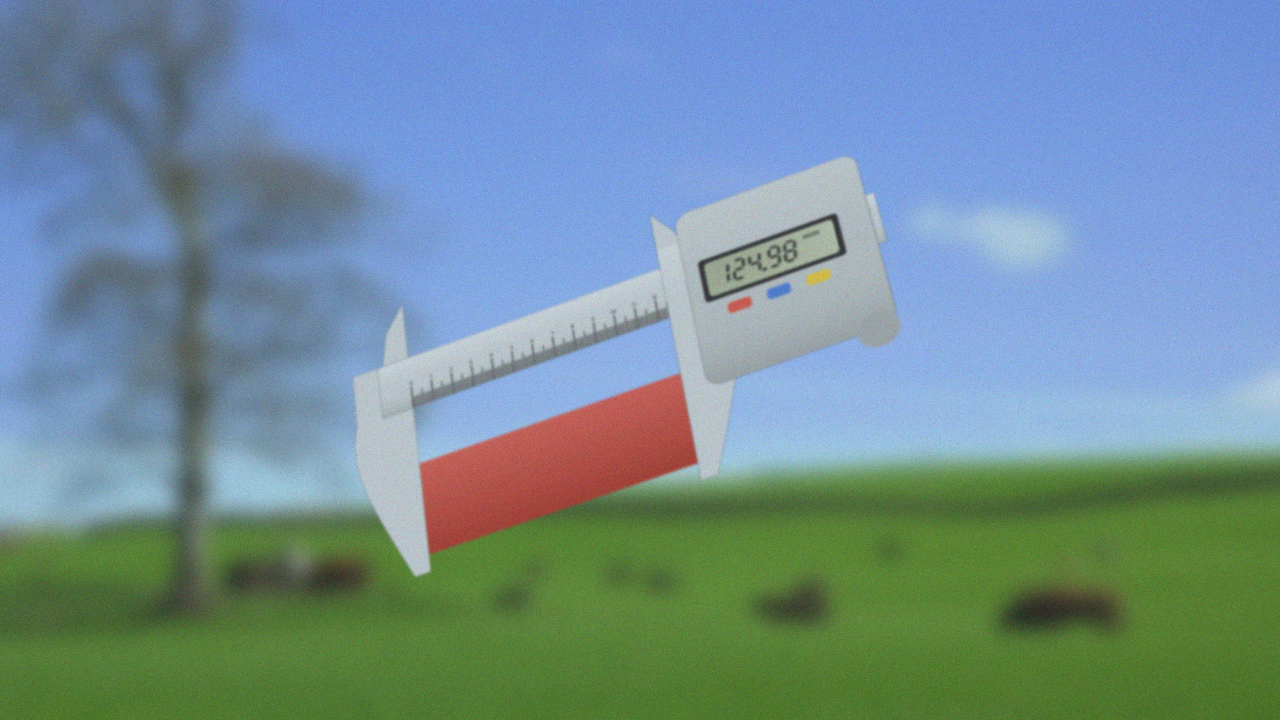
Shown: **124.98** mm
